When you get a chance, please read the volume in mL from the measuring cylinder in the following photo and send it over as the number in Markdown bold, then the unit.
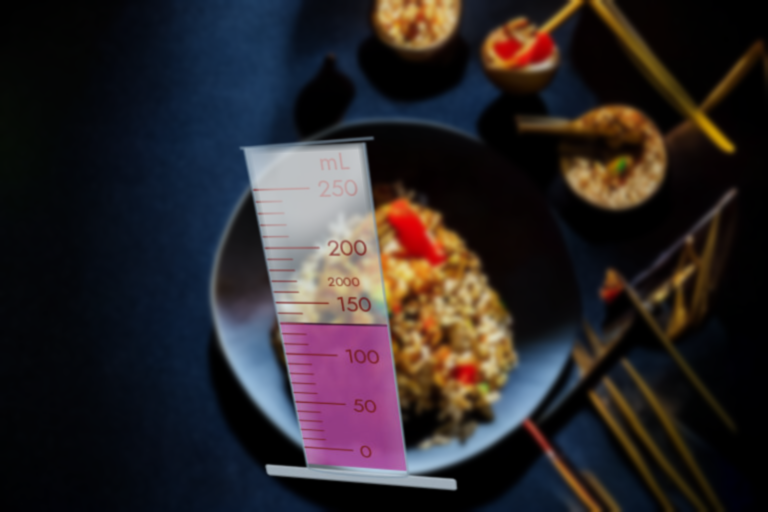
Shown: **130** mL
